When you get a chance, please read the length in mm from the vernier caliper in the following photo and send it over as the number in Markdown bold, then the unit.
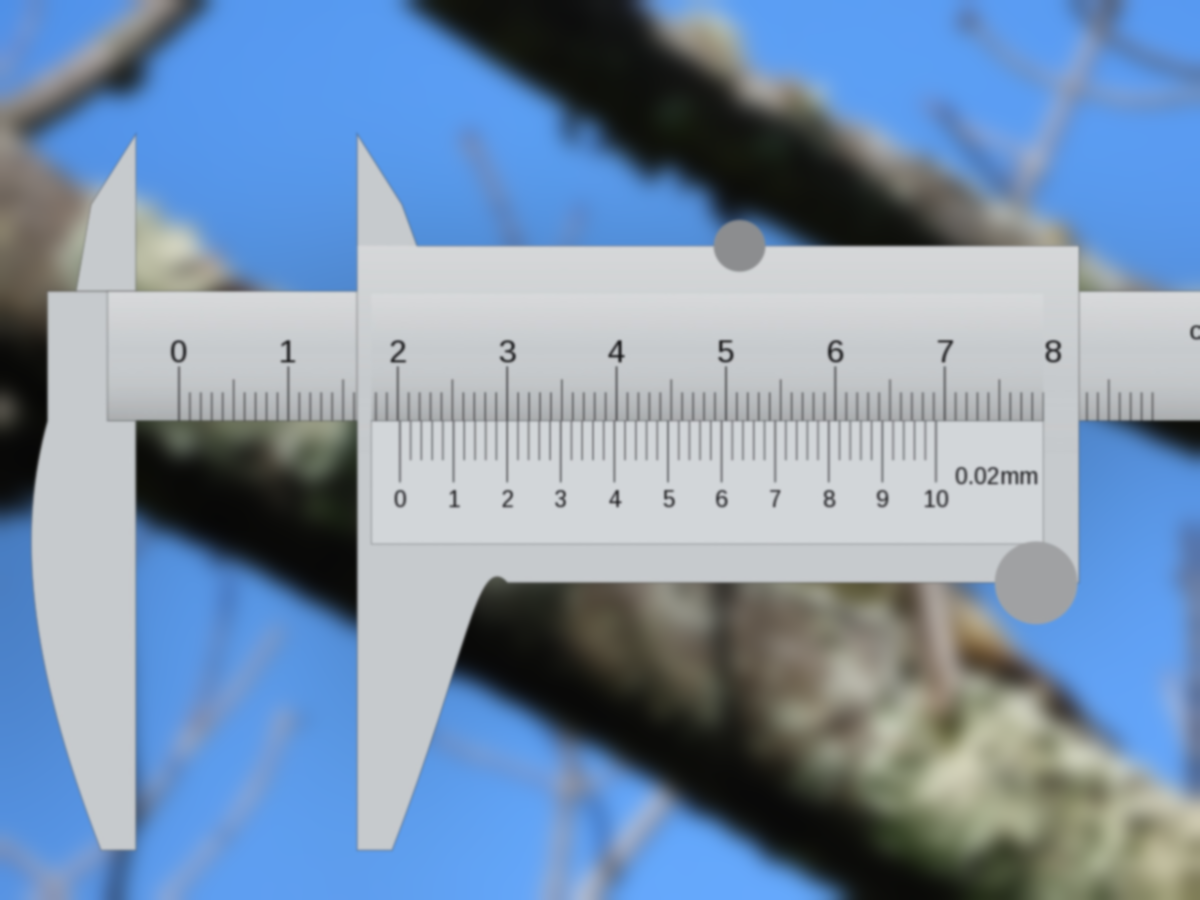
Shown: **20.2** mm
